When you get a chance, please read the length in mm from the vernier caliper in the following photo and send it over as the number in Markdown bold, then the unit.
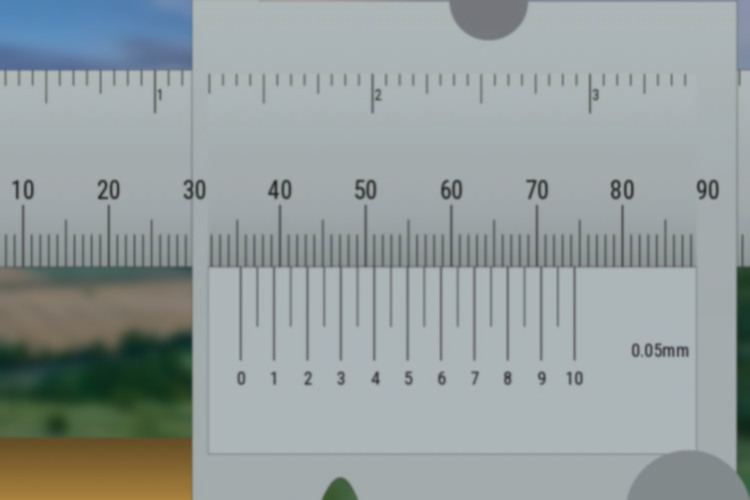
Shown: **35.4** mm
